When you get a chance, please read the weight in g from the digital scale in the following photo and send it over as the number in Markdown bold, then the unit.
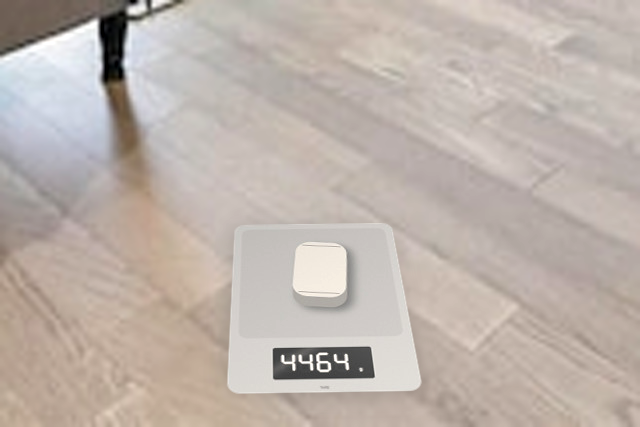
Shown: **4464** g
